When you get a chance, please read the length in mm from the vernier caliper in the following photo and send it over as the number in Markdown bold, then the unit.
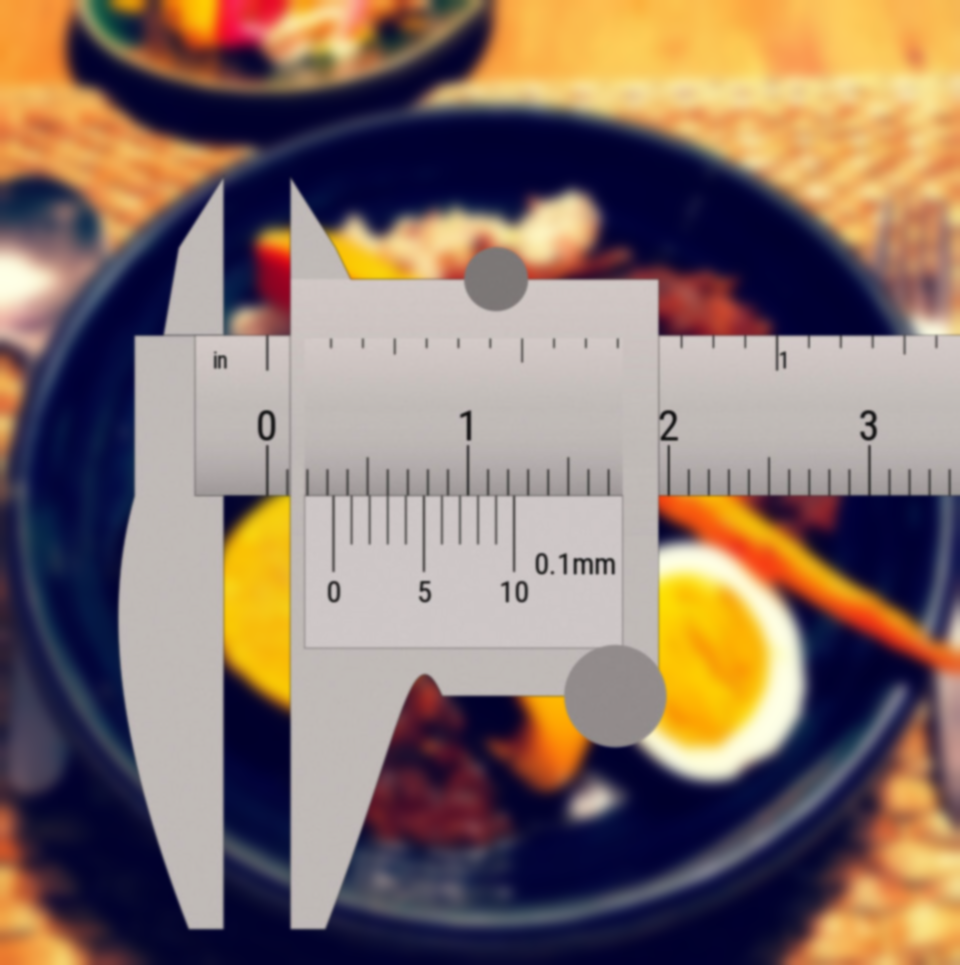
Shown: **3.3** mm
